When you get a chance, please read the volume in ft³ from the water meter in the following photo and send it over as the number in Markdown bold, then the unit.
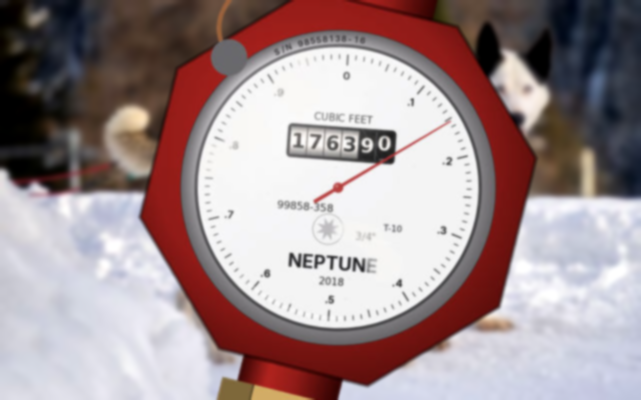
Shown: **176390.15** ft³
